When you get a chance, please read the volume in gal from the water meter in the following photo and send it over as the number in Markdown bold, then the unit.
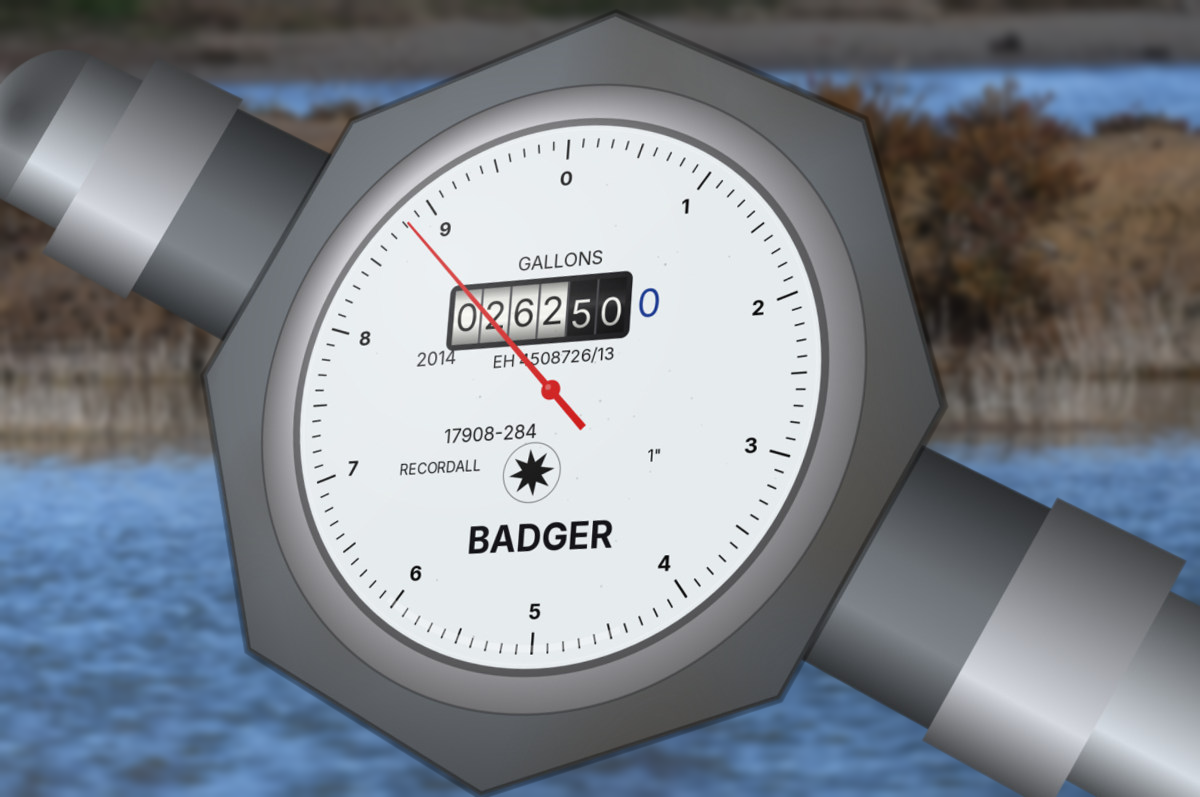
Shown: **262498.8** gal
